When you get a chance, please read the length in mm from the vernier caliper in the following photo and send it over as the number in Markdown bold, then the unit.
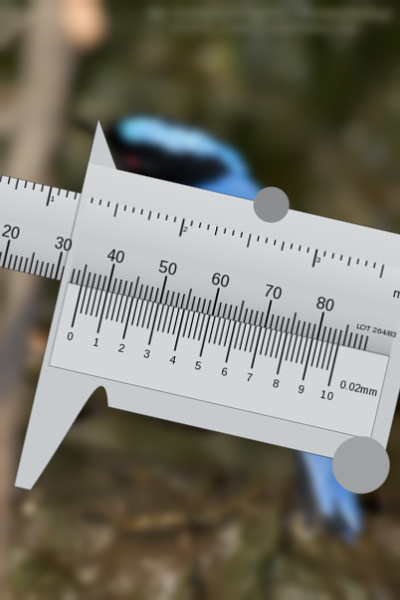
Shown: **35.0** mm
